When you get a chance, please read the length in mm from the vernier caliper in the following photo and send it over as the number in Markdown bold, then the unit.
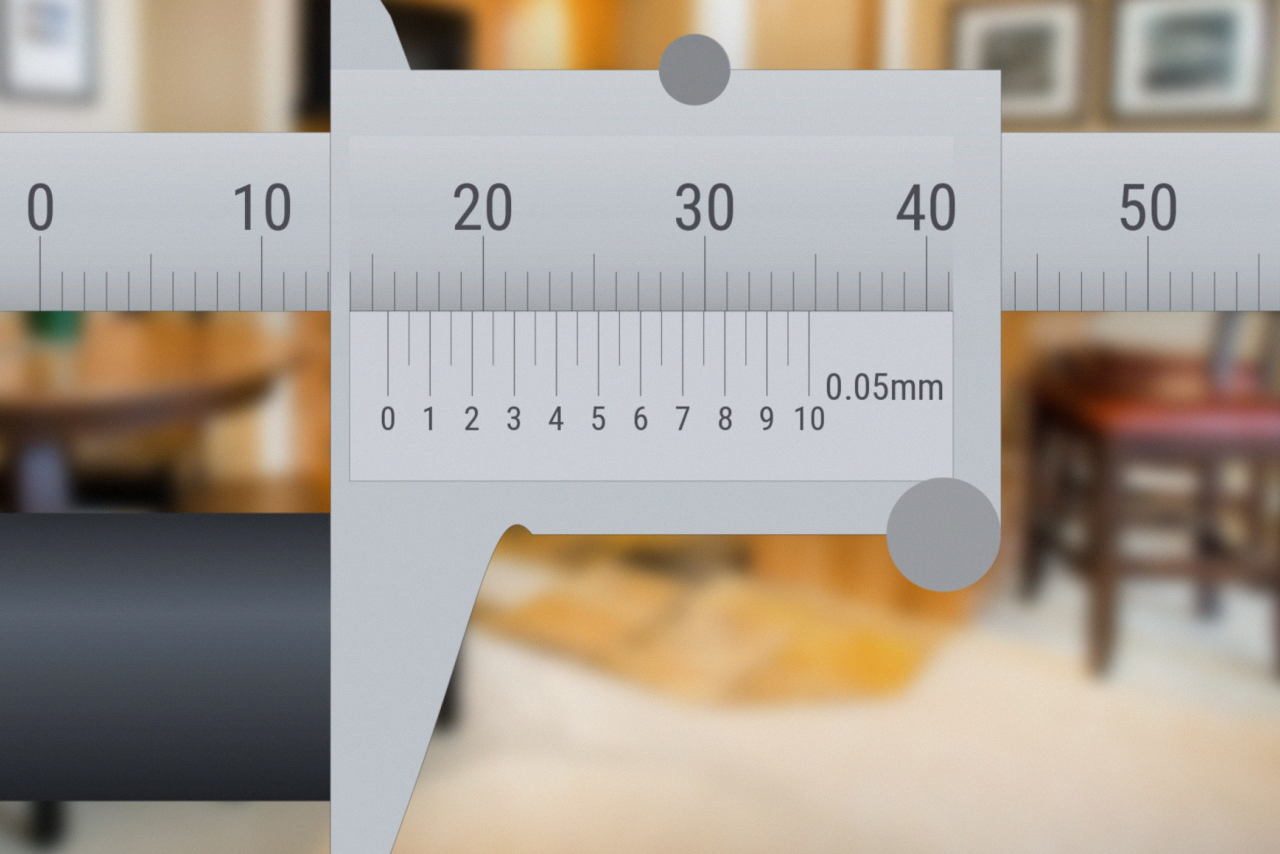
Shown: **15.7** mm
